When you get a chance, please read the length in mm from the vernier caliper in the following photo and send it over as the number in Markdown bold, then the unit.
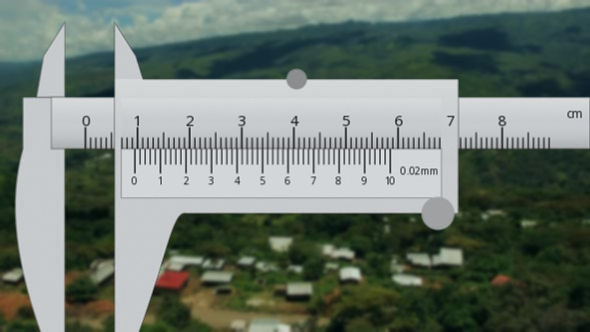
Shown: **9.5** mm
